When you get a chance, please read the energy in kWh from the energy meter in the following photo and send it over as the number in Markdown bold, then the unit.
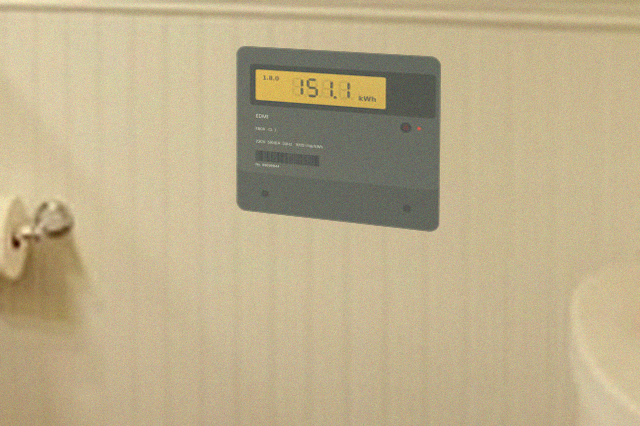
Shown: **151.1** kWh
